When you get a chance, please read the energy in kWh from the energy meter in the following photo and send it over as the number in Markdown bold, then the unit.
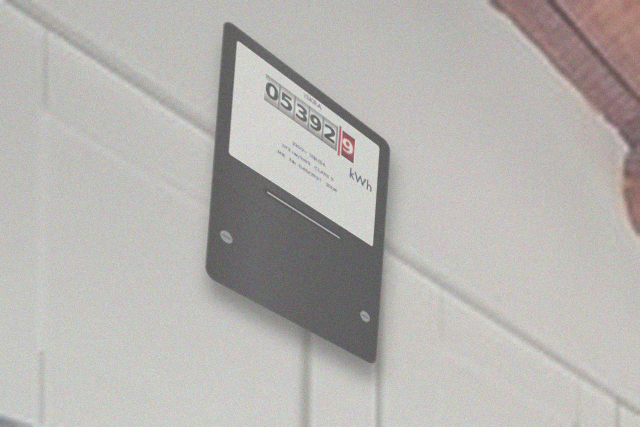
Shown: **5392.9** kWh
